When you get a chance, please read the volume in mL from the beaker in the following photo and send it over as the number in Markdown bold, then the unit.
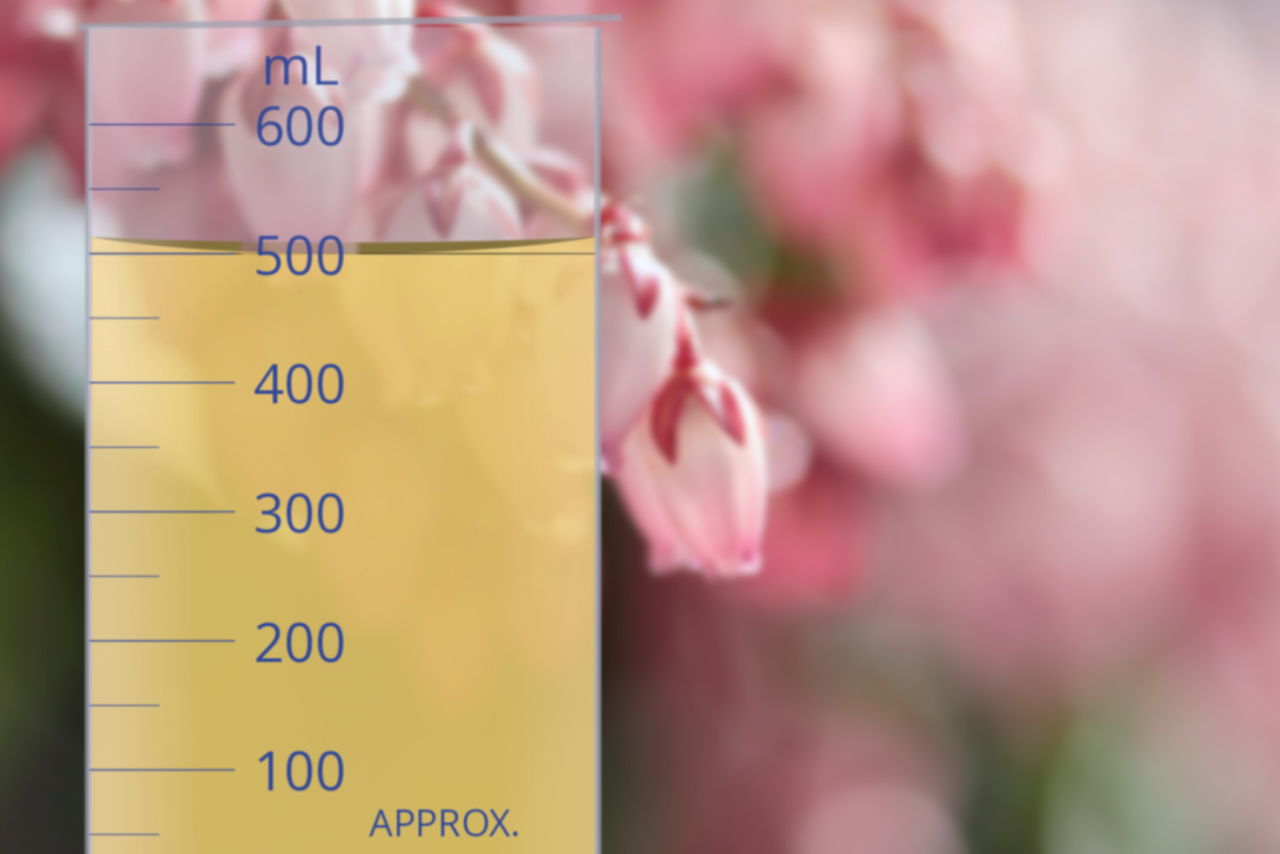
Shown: **500** mL
